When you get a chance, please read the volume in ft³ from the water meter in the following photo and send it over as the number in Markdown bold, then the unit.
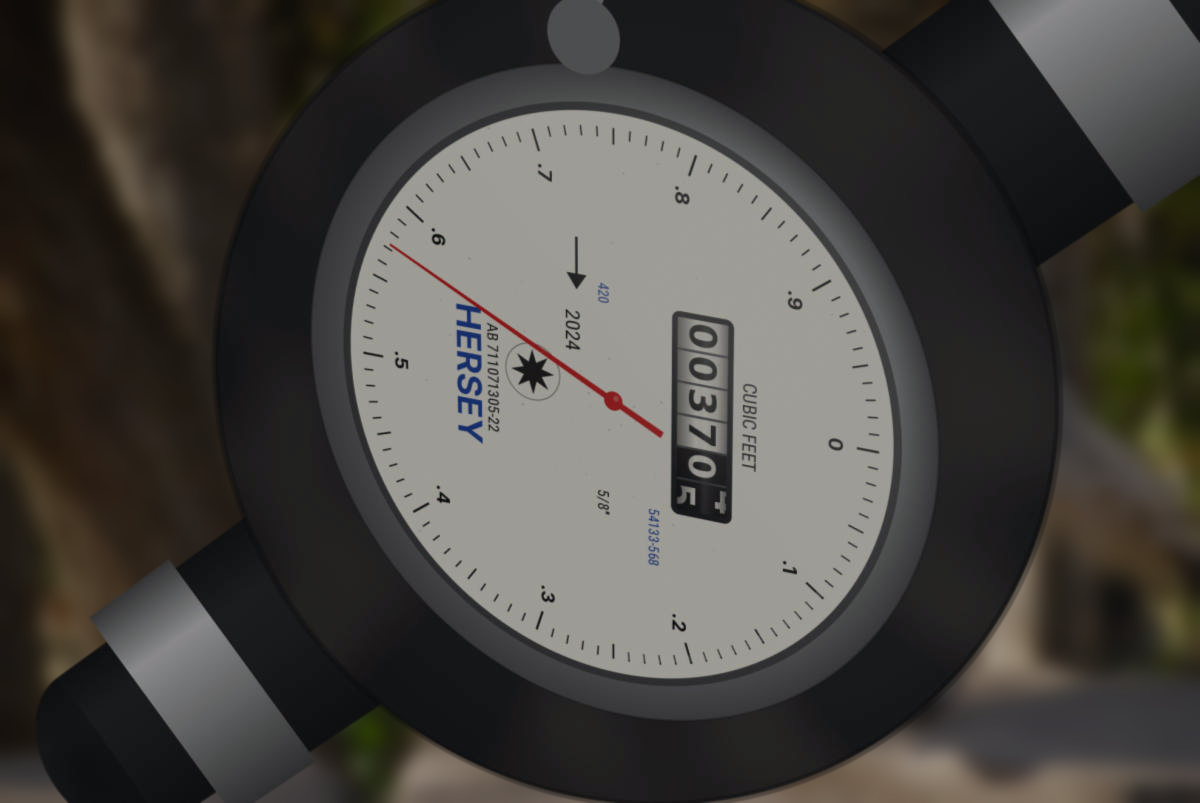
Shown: **3704.57** ft³
